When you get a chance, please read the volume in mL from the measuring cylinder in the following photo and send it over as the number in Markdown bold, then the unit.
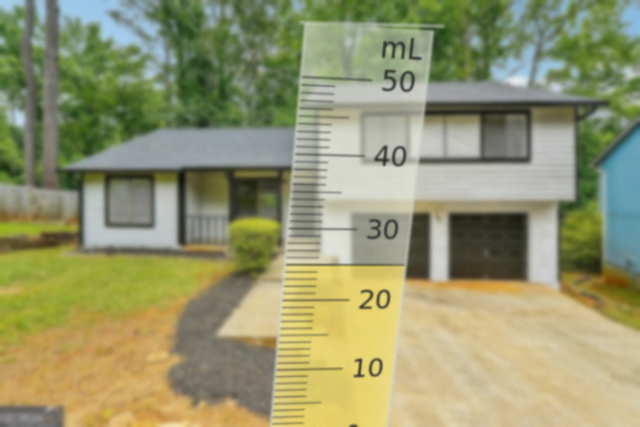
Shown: **25** mL
